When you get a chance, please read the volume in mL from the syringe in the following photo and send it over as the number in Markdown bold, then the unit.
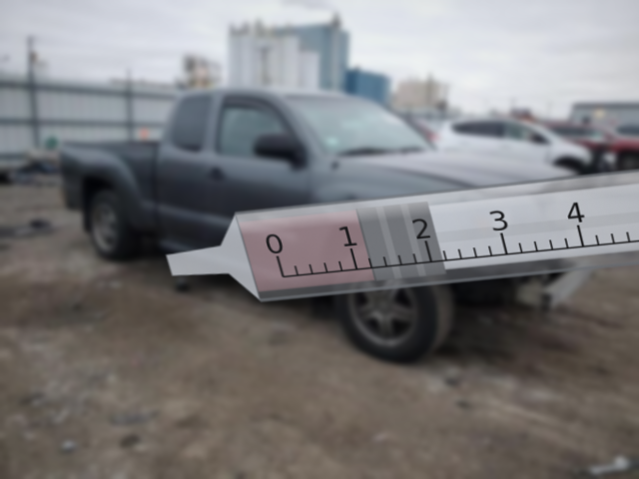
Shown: **1.2** mL
